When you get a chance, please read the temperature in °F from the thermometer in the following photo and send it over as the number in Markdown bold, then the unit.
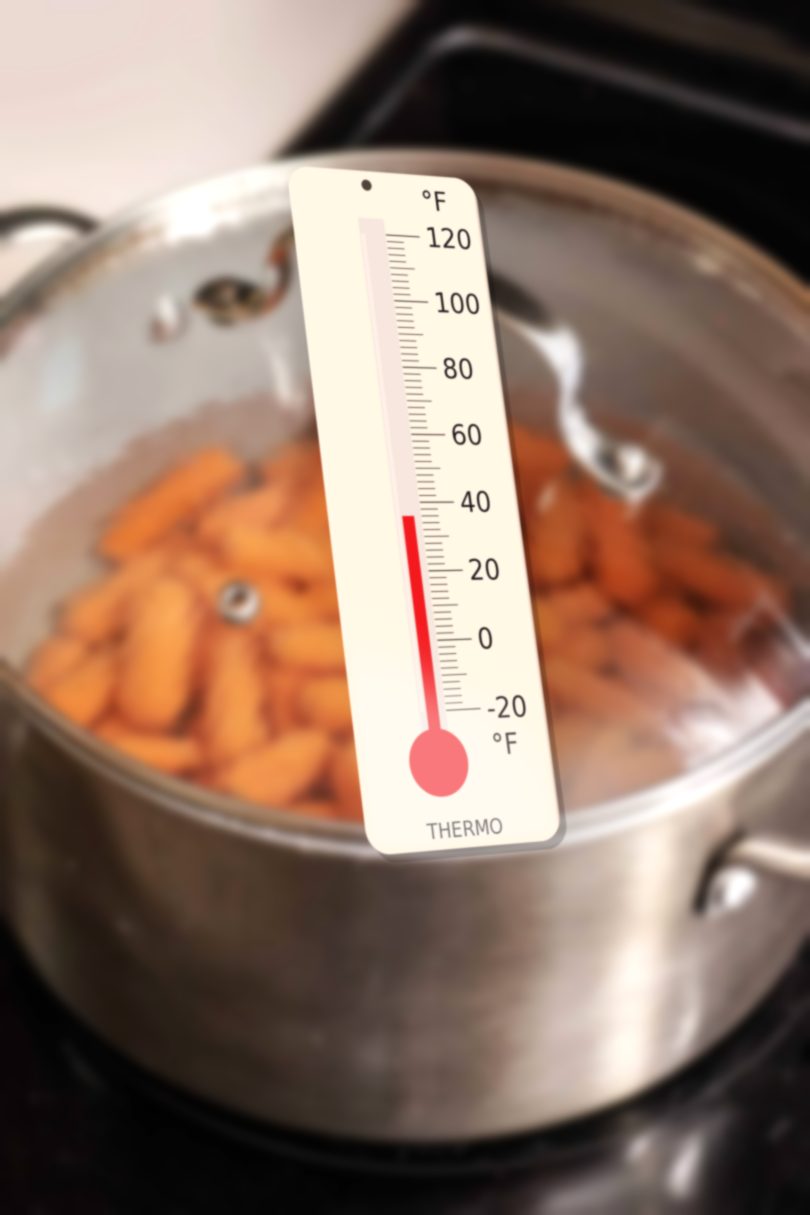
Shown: **36** °F
